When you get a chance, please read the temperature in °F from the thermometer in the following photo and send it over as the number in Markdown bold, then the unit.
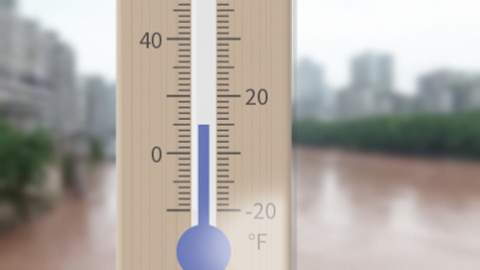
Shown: **10** °F
